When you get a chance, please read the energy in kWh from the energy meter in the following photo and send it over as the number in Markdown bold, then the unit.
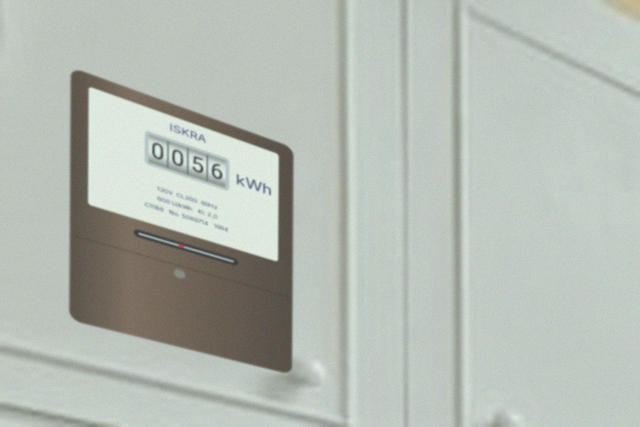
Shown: **56** kWh
